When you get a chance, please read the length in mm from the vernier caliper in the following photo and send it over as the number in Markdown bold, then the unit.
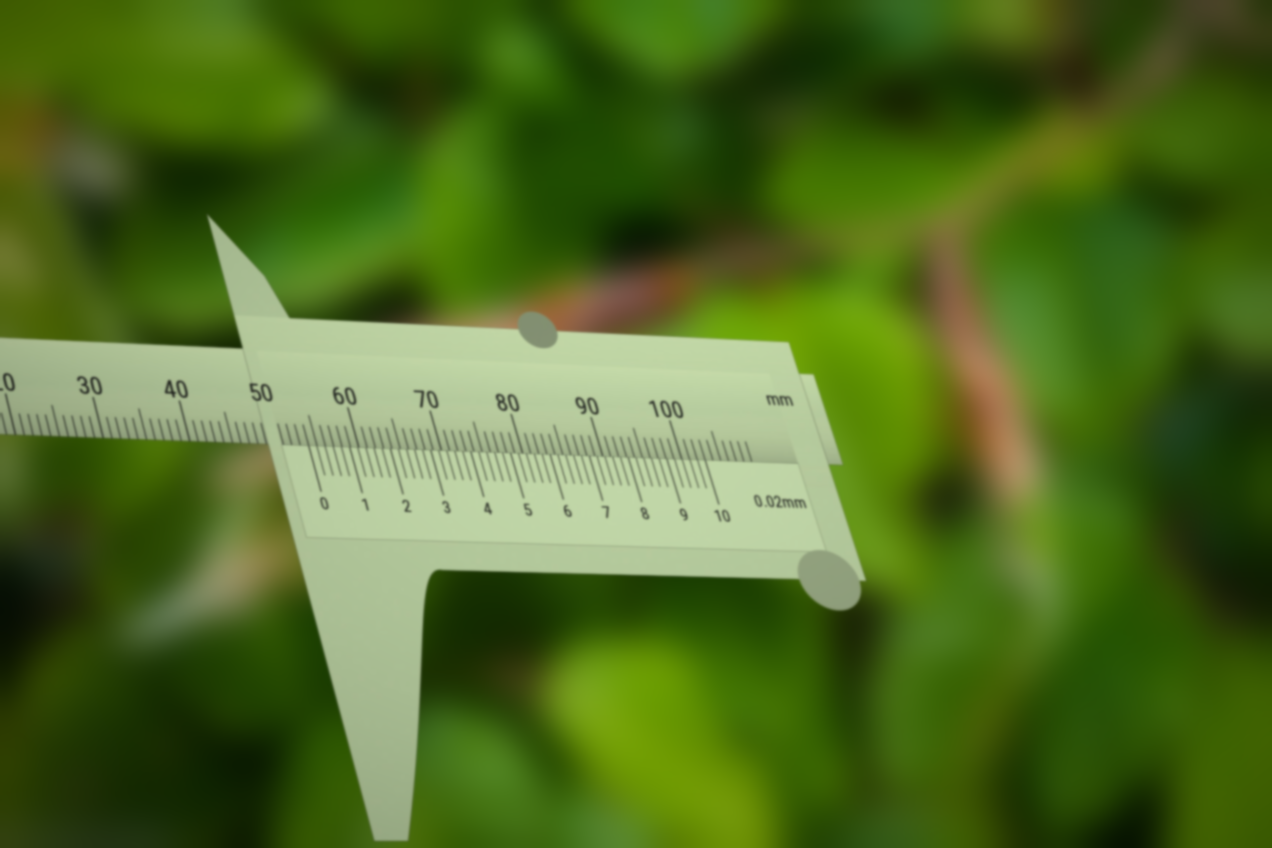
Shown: **54.0** mm
